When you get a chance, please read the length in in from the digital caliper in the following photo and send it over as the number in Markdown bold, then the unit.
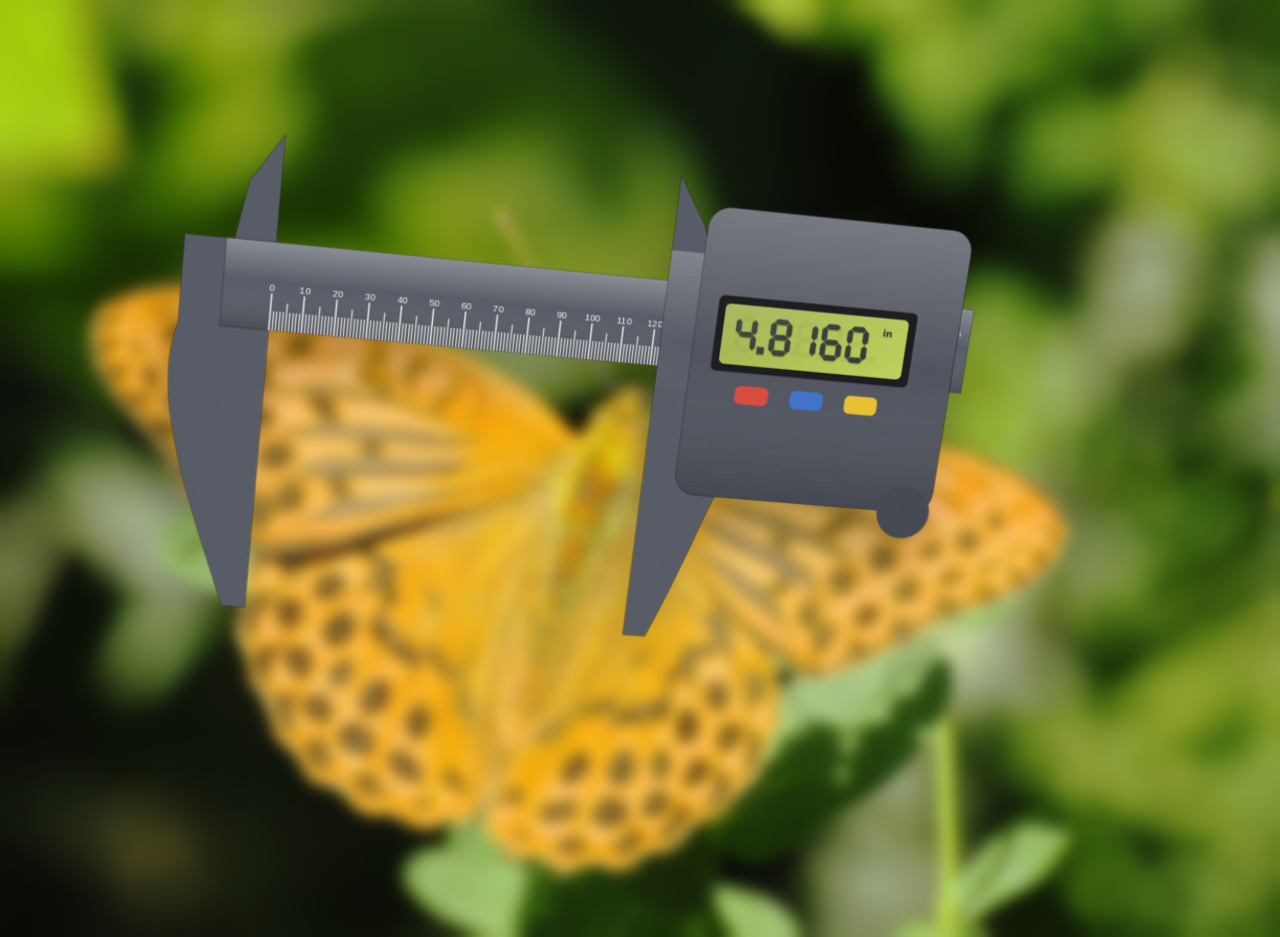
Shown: **4.8160** in
